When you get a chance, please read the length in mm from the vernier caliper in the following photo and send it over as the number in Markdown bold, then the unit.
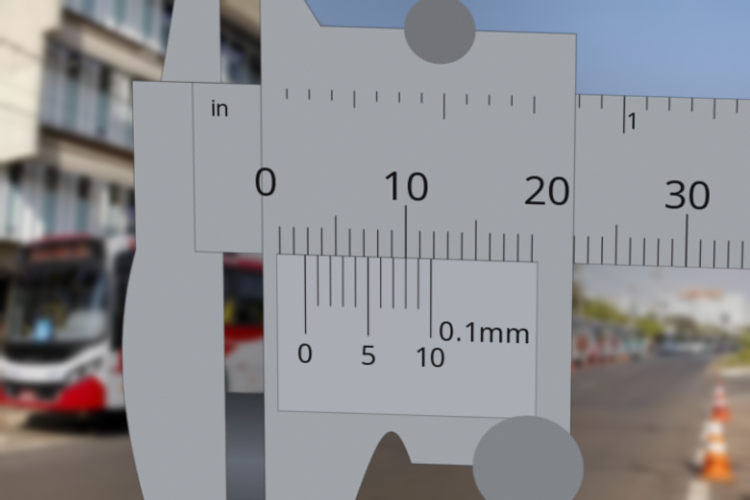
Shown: **2.8** mm
